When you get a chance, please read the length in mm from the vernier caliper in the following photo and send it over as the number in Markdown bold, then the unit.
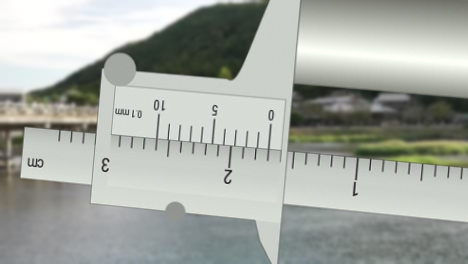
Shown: **17.0** mm
